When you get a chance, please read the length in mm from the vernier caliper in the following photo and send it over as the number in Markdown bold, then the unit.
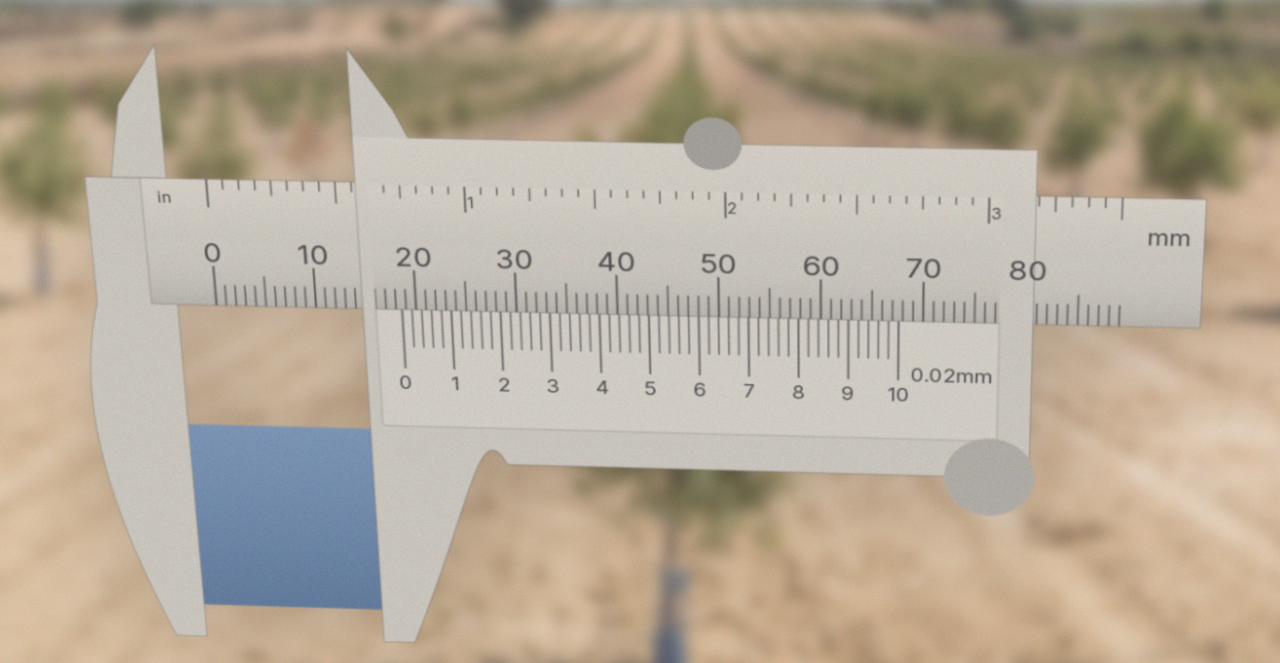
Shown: **18.6** mm
